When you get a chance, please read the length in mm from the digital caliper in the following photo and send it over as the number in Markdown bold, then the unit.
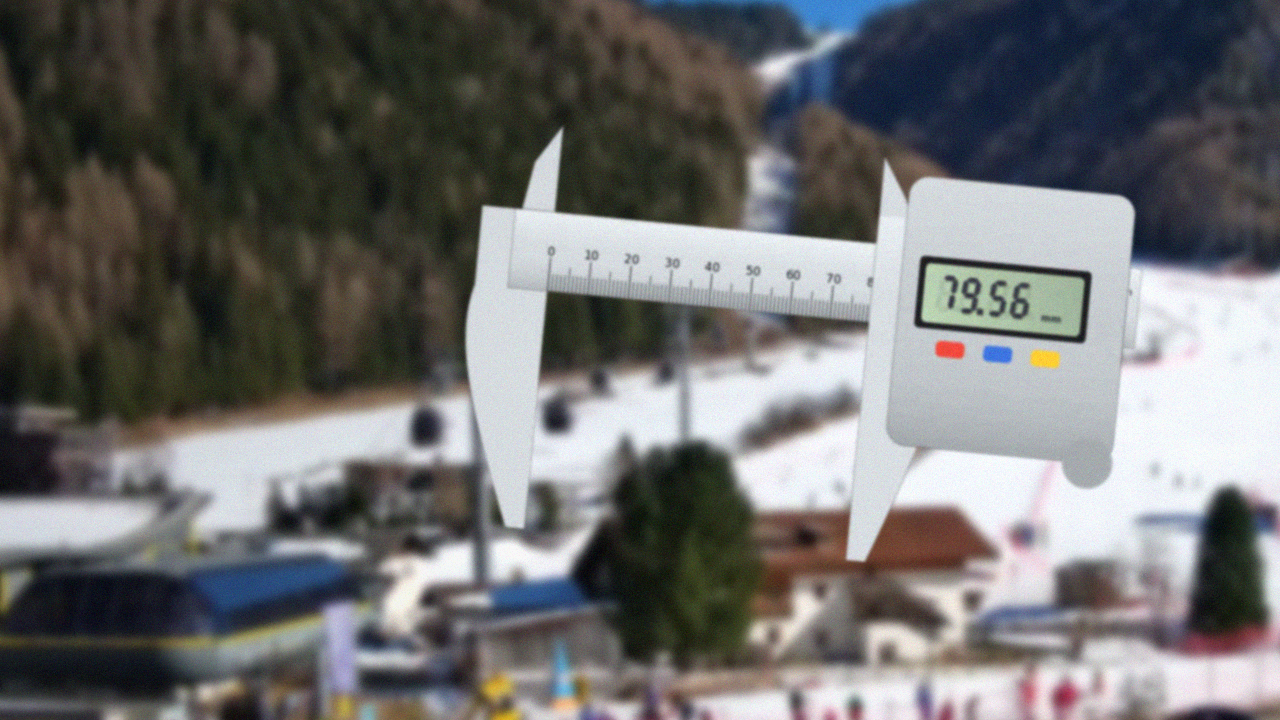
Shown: **79.56** mm
